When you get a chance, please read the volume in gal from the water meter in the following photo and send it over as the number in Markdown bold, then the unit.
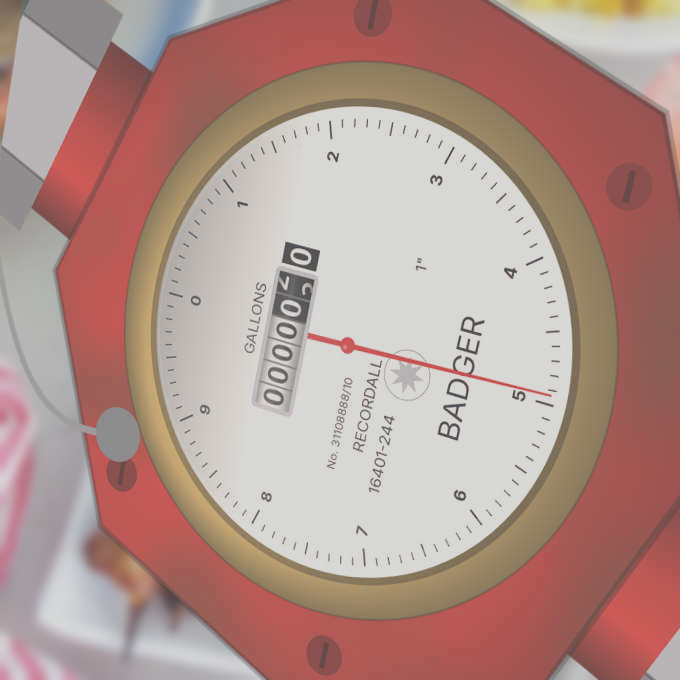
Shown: **24.9** gal
